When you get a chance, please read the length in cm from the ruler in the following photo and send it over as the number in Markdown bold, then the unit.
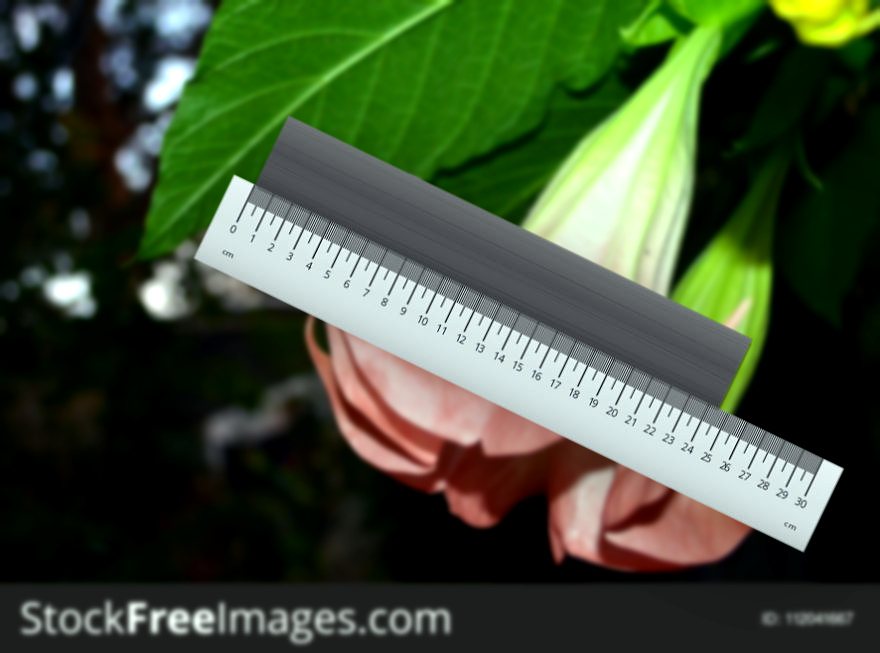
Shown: **24.5** cm
